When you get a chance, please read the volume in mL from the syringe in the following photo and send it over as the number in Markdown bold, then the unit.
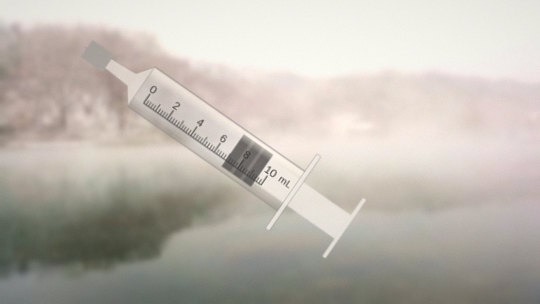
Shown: **7** mL
